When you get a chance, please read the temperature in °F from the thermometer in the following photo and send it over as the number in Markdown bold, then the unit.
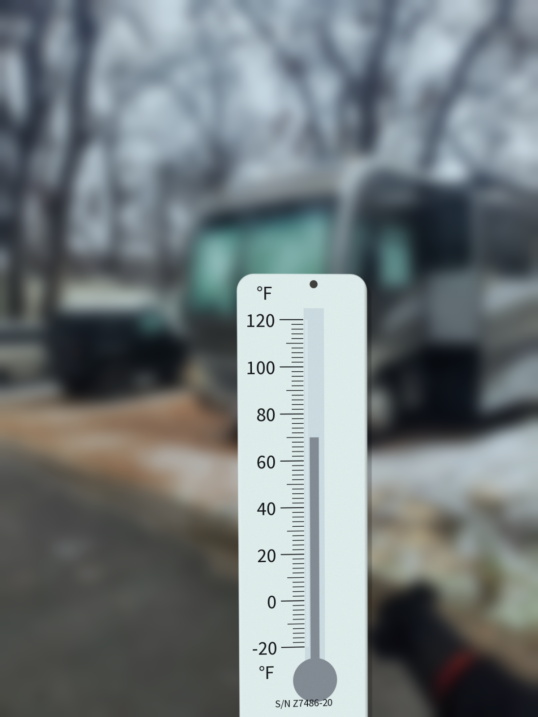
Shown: **70** °F
